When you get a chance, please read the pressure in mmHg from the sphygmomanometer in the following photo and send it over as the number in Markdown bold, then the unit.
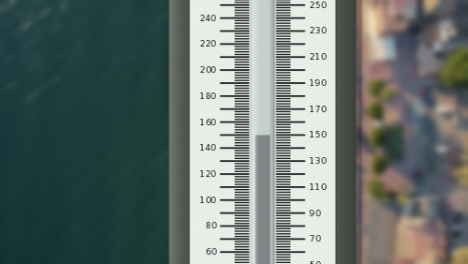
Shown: **150** mmHg
